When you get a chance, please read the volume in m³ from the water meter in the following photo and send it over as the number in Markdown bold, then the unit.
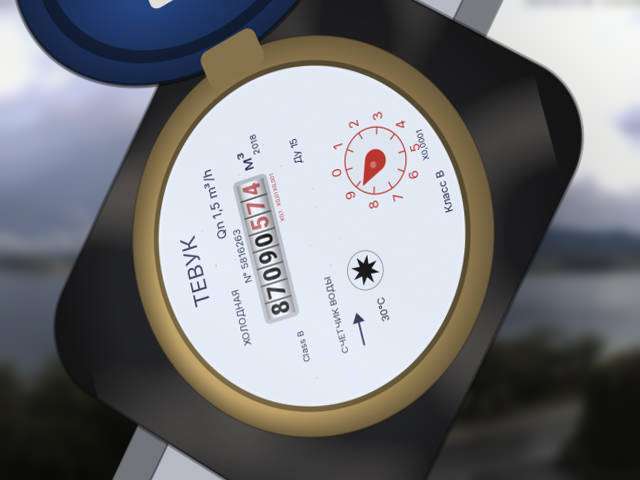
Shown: **87090.5748** m³
